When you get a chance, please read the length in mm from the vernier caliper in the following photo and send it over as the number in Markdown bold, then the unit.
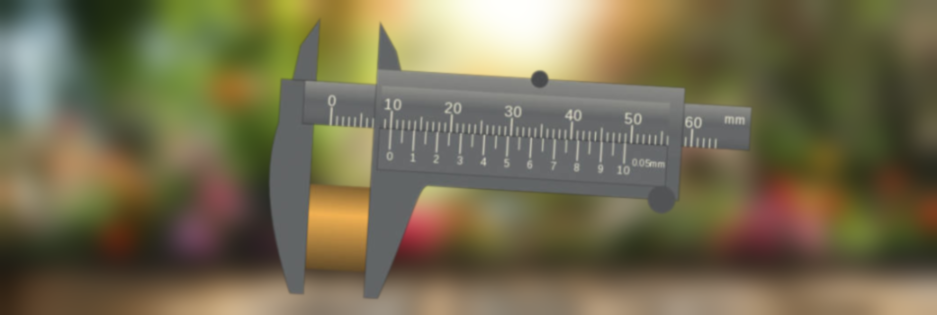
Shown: **10.0** mm
